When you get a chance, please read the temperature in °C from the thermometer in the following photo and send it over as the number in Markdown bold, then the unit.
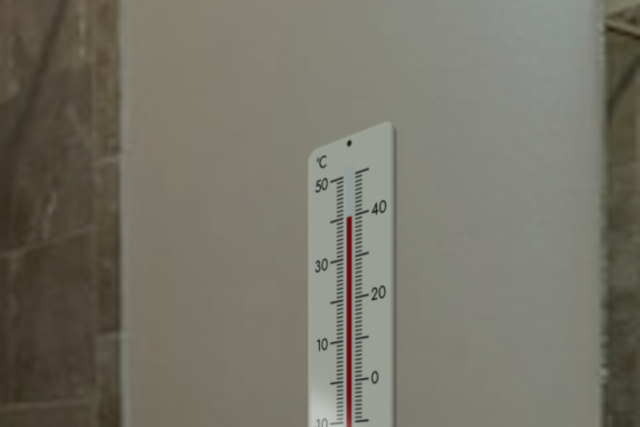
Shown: **40** °C
